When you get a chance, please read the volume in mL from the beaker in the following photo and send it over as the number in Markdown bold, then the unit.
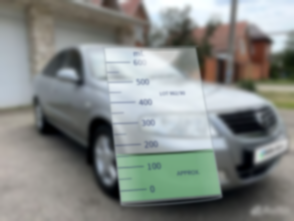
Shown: **150** mL
